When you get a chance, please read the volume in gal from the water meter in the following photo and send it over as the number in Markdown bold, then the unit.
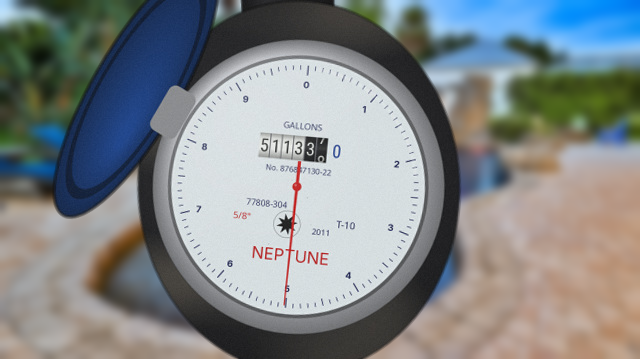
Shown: **5113375.0** gal
